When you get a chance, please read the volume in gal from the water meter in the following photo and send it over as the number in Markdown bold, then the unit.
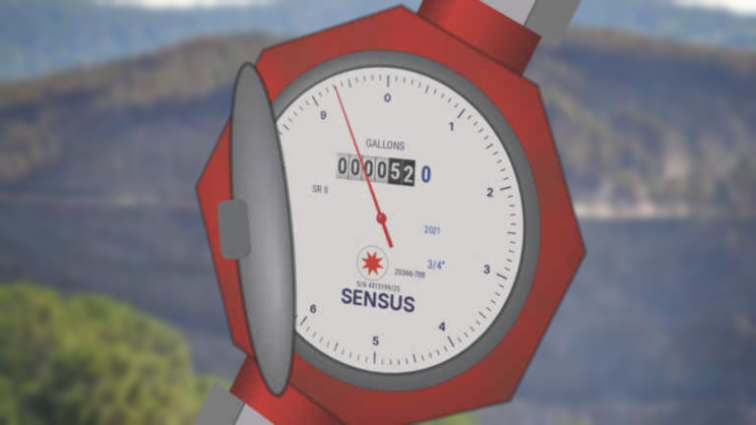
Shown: **519.3** gal
